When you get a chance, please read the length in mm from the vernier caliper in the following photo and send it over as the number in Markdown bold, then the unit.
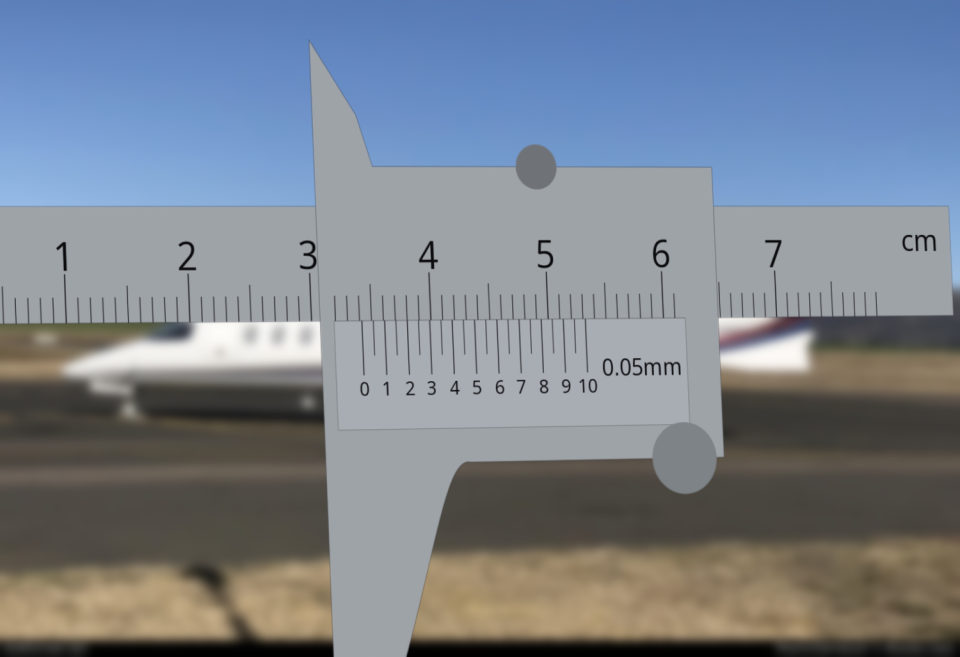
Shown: **34.2** mm
